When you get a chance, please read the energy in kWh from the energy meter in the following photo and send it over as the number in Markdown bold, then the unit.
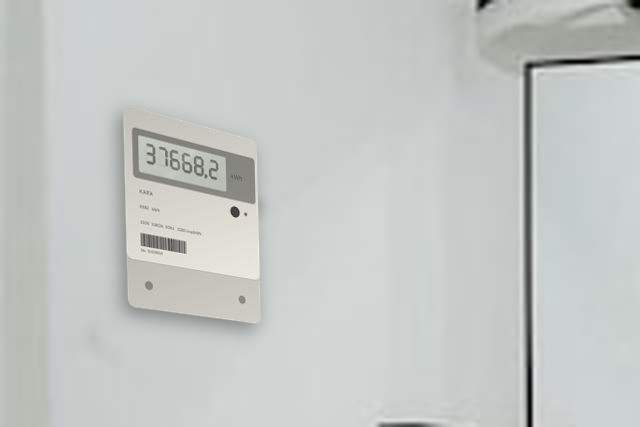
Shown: **37668.2** kWh
